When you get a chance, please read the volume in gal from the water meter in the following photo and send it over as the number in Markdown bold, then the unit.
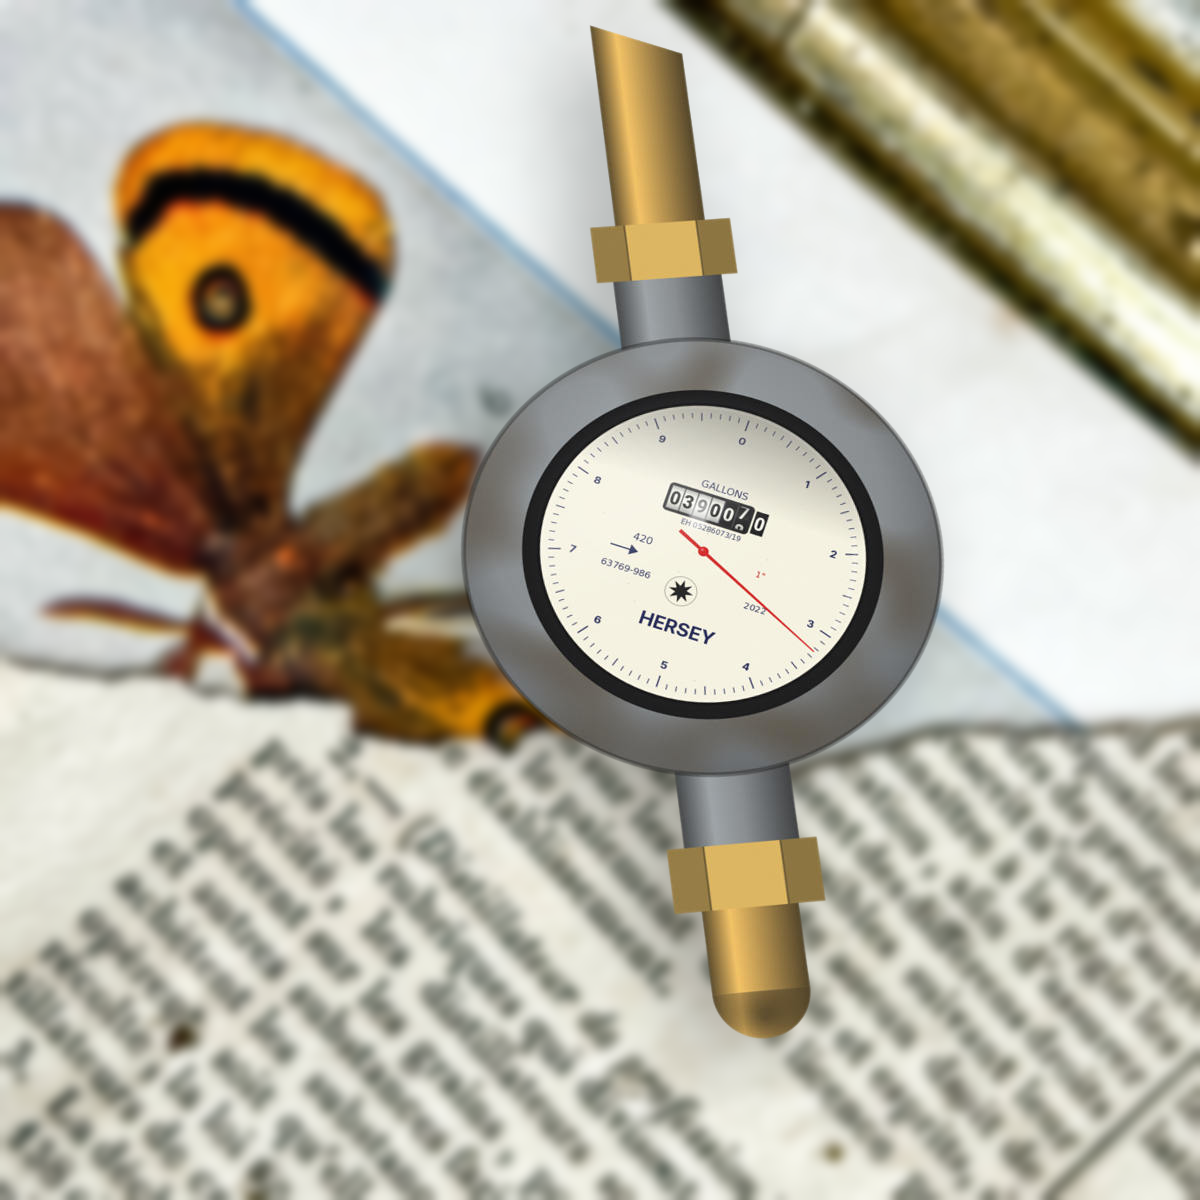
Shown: **390073.2** gal
